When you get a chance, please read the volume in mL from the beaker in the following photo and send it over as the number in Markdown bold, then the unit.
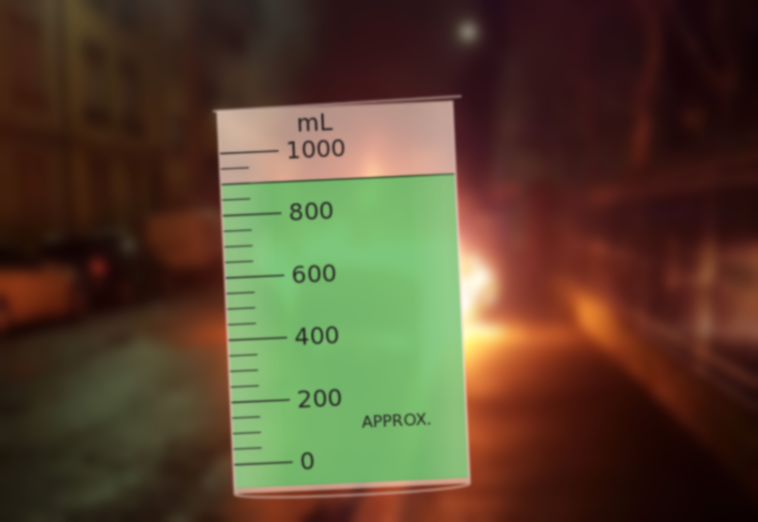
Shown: **900** mL
